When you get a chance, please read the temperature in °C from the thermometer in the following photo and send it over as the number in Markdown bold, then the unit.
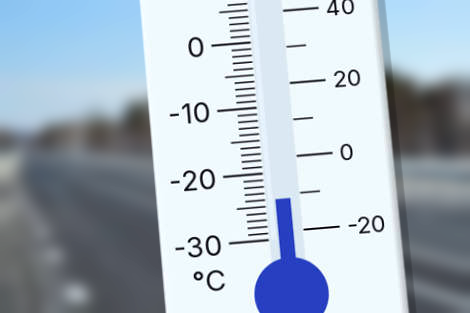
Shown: **-24** °C
